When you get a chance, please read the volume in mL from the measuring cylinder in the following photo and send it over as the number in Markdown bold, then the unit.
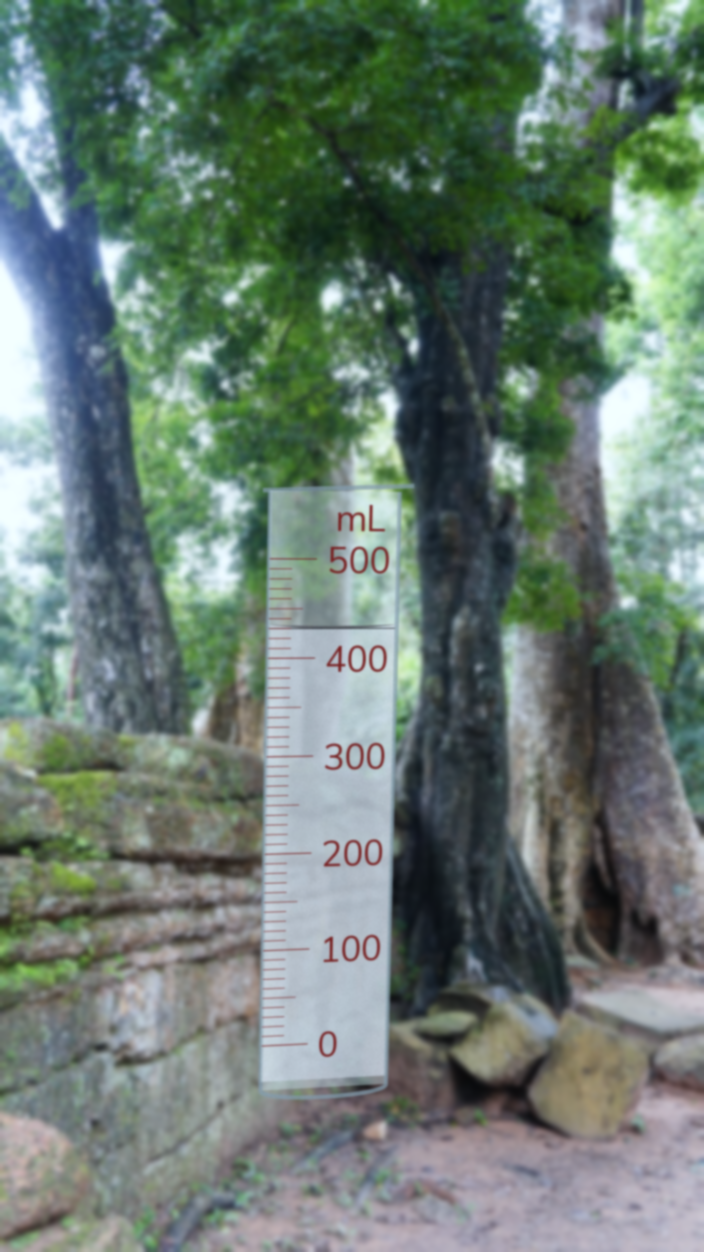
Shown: **430** mL
